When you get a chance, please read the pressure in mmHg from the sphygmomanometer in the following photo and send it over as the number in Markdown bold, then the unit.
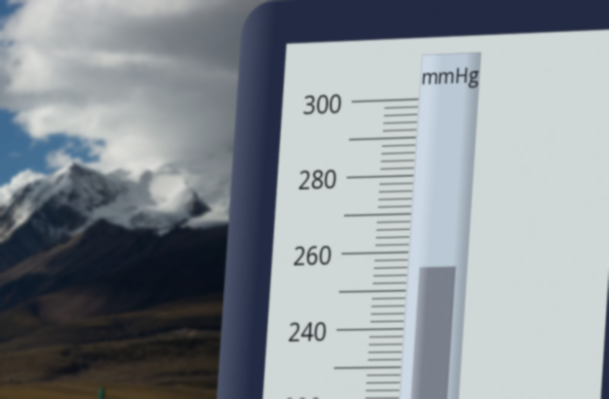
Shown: **256** mmHg
